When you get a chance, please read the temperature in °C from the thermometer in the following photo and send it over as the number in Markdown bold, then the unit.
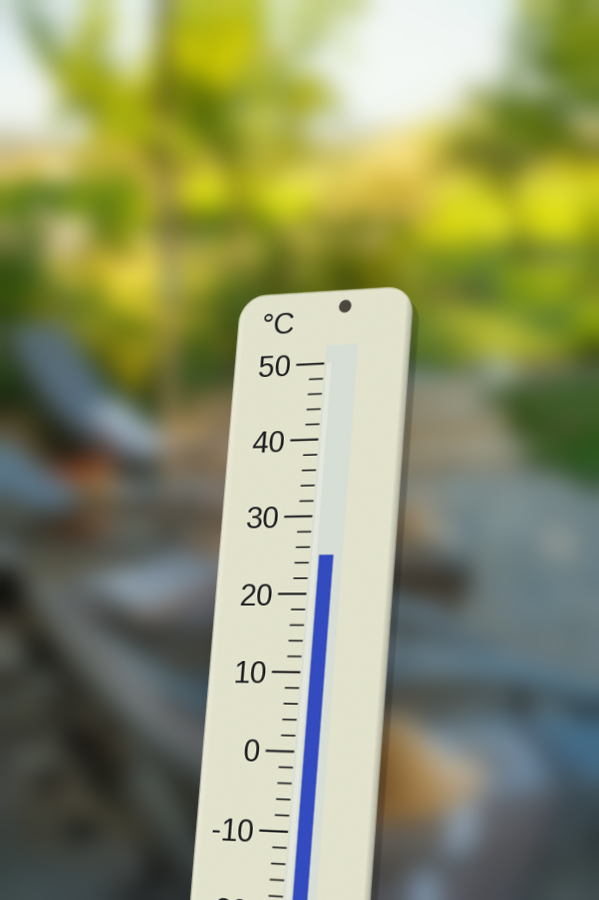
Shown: **25** °C
